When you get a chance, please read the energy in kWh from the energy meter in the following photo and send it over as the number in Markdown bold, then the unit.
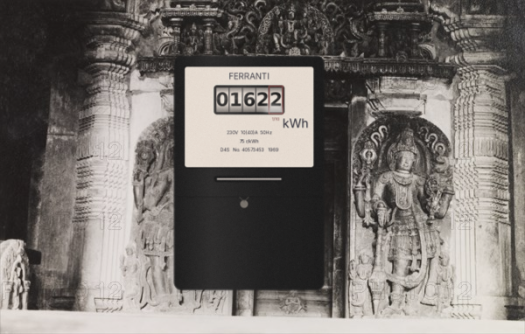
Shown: **162.2** kWh
